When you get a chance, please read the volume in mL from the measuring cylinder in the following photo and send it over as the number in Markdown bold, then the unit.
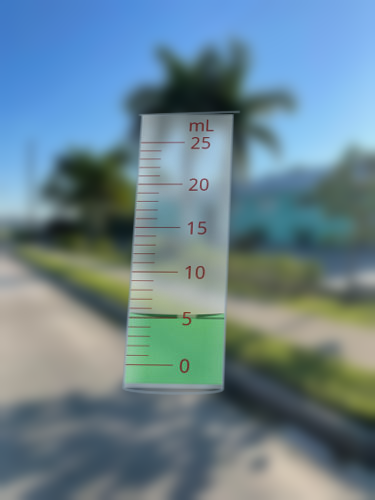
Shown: **5** mL
